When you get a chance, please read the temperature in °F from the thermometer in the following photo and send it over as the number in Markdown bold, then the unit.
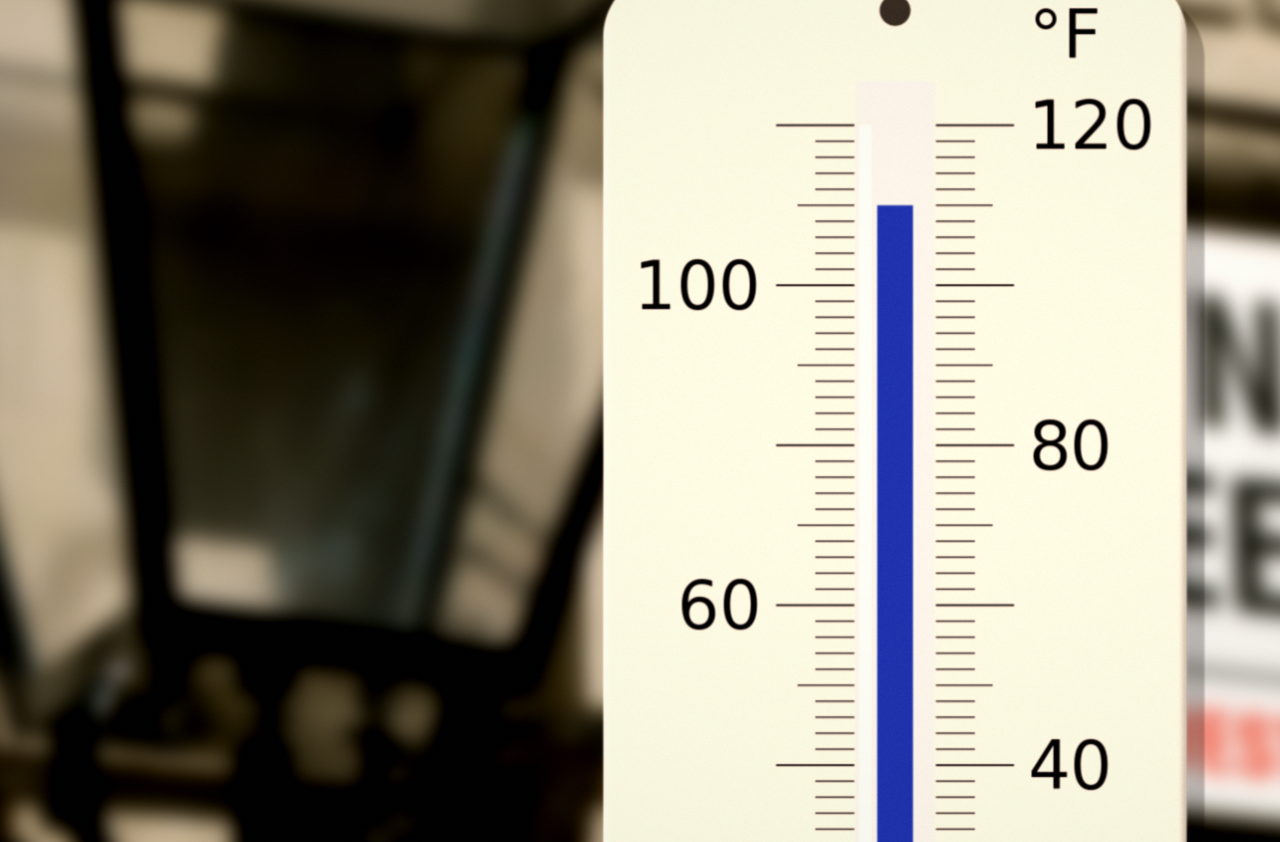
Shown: **110** °F
